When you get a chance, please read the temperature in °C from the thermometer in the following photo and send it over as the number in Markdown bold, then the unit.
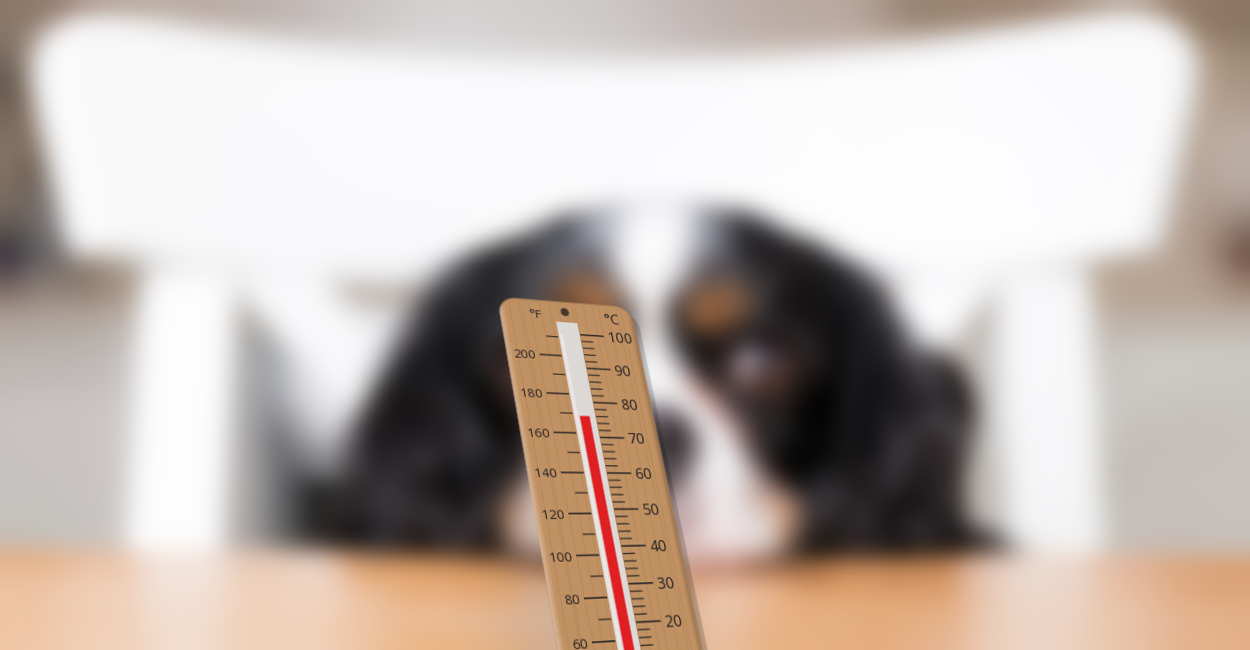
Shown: **76** °C
